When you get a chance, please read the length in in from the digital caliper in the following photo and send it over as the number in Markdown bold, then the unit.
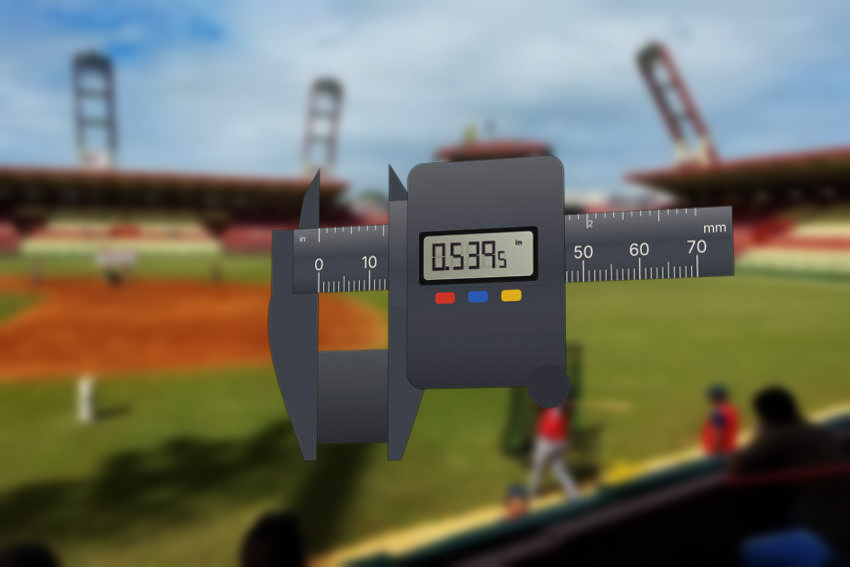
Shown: **0.5395** in
